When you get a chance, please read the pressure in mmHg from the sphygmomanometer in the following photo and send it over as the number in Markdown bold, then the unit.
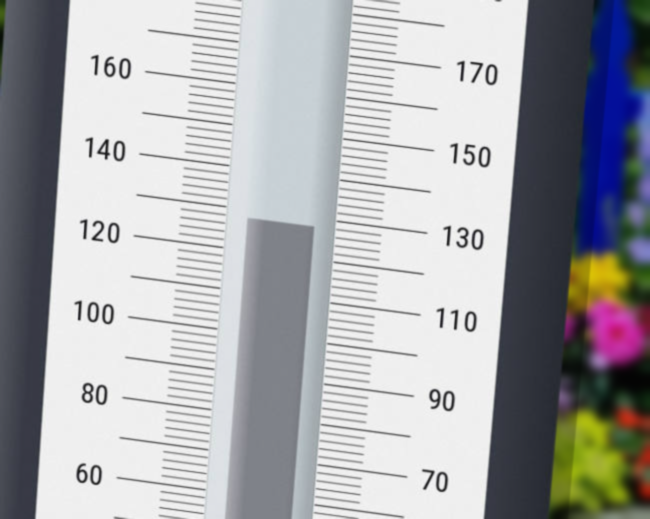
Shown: **128** mmHg
